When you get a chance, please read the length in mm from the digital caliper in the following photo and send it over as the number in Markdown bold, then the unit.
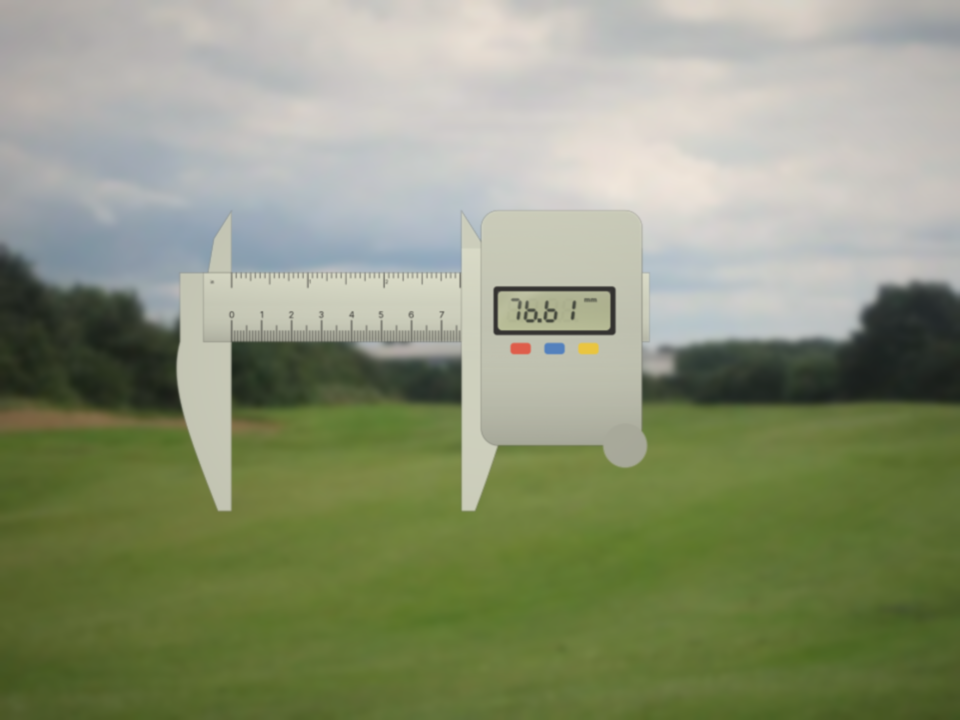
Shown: **76.61** mm
